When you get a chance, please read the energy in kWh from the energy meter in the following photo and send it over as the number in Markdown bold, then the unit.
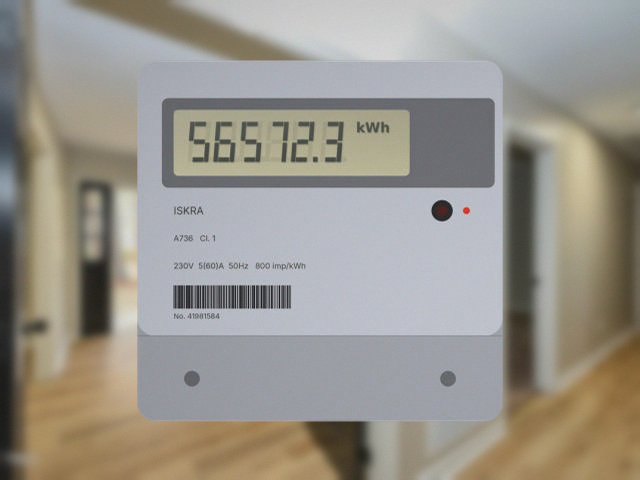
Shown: **56572.3** kWh
